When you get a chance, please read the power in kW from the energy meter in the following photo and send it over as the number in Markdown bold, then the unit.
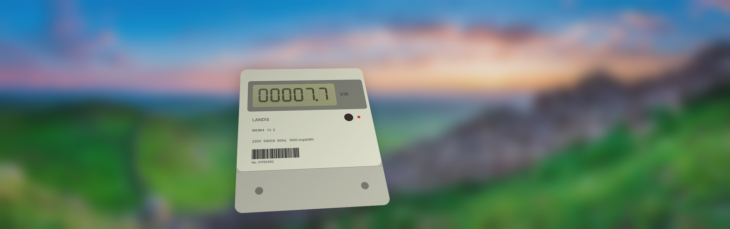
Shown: **7.7** kW
